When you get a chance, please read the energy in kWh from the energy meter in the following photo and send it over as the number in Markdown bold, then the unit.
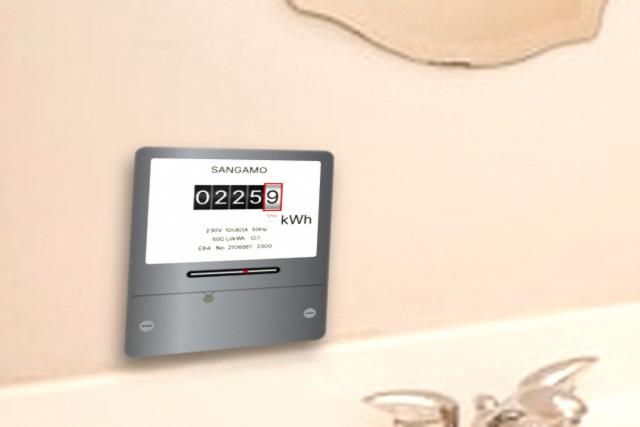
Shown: **225.9** kWh
